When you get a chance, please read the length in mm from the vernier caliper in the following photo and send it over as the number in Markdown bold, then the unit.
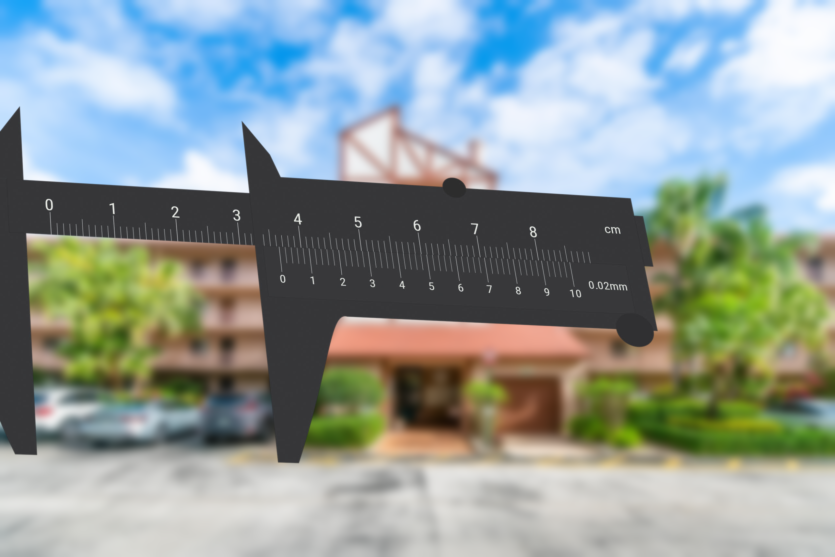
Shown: **36.4** mm
